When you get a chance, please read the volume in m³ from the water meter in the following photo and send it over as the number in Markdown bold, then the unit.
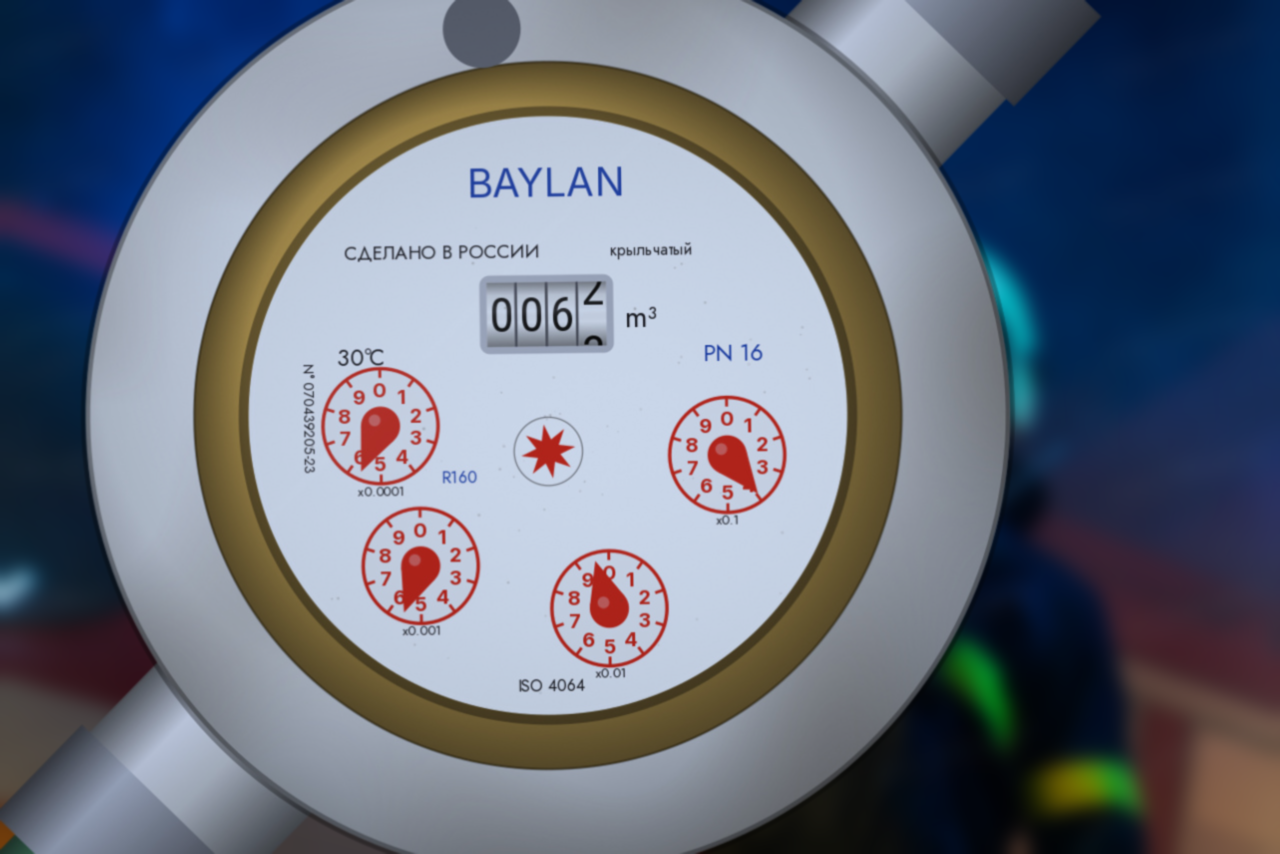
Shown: **62.3955** m³
